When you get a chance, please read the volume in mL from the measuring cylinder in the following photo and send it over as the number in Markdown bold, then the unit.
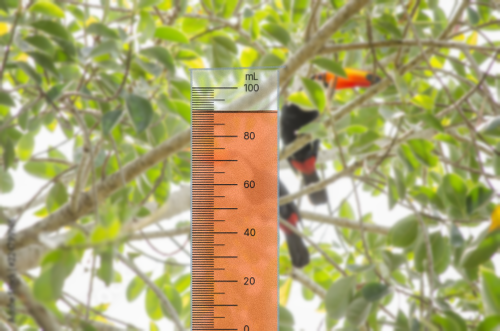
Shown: **90** mL
